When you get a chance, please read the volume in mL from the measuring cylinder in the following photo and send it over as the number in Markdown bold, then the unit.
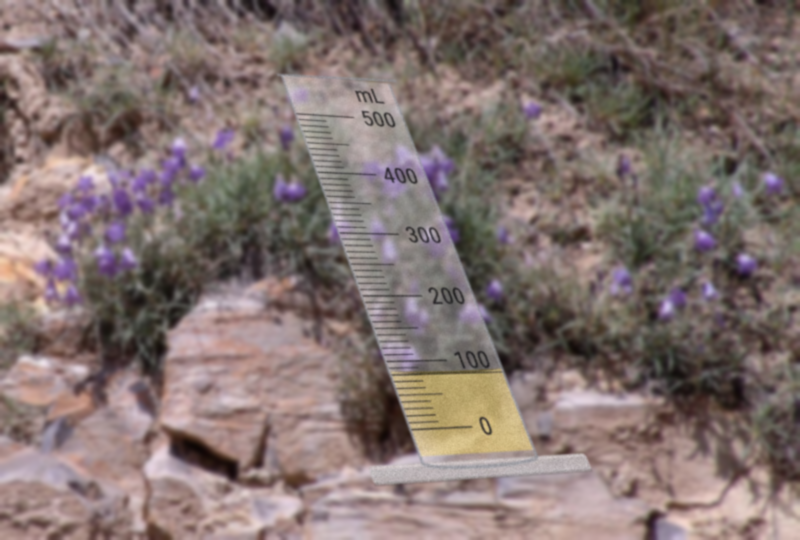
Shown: **80** mL
